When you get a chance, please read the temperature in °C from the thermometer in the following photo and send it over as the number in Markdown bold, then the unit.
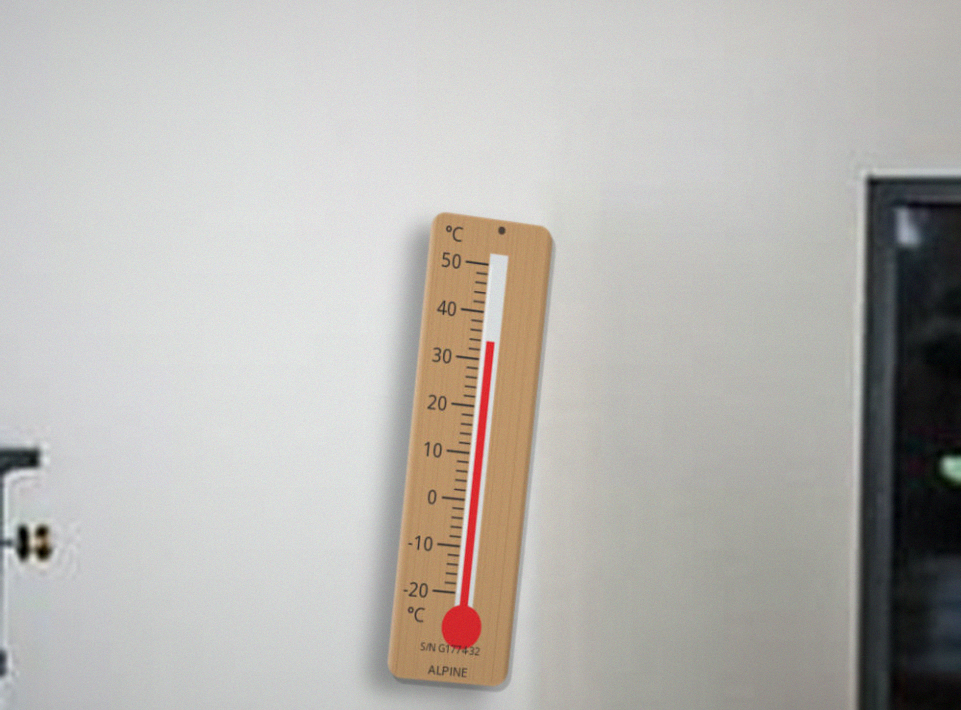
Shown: **34** °C
